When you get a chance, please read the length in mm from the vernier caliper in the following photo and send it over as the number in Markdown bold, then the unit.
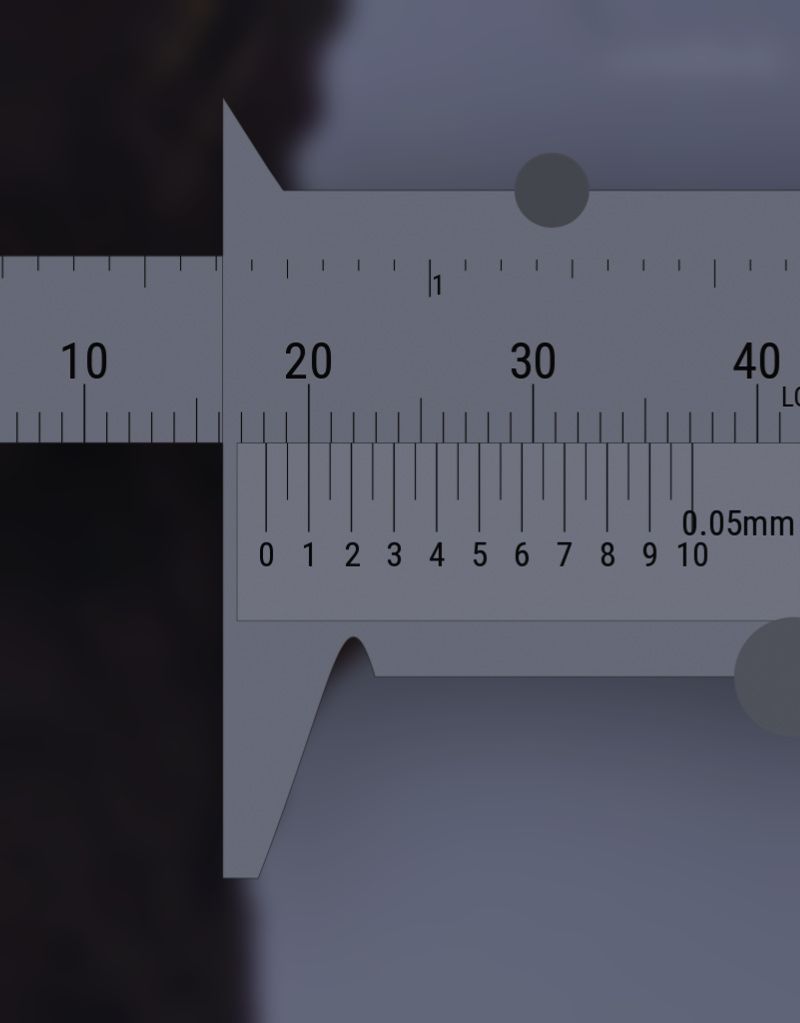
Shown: **18.1** mm
